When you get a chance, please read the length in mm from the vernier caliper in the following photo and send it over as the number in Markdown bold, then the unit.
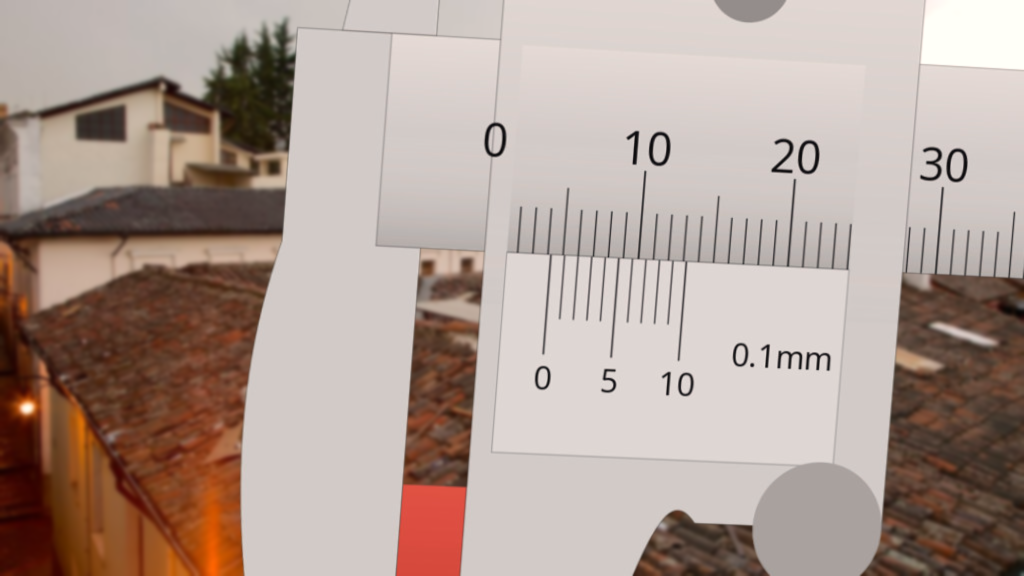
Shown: **4.2** mm
